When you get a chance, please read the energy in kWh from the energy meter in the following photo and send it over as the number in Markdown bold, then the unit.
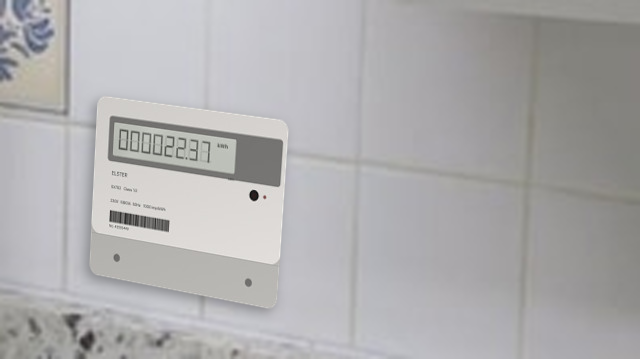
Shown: **22.37** kWh
